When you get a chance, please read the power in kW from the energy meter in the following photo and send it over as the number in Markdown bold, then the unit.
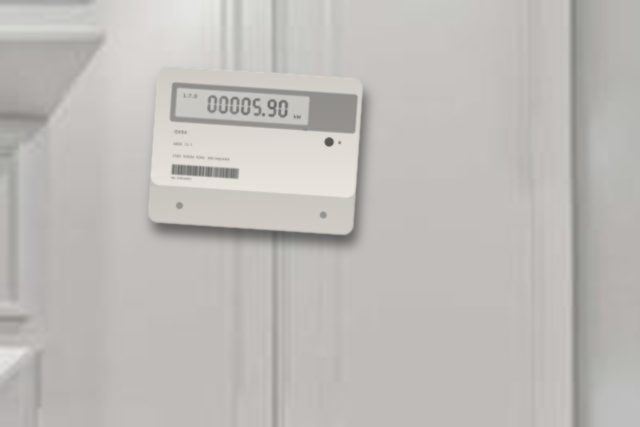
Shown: **5.90** kW
